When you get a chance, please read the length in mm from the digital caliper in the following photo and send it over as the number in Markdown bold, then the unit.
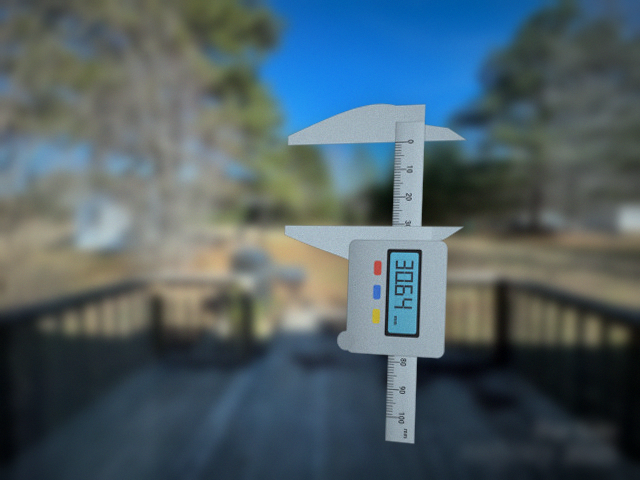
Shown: **30.64** mm
